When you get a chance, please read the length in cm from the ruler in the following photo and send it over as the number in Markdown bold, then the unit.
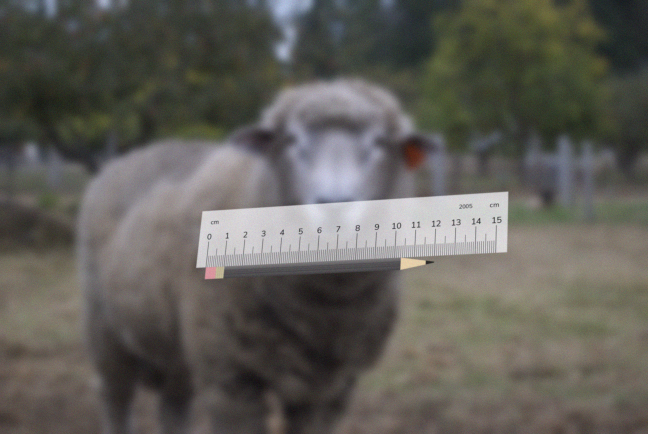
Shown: **12** cm
